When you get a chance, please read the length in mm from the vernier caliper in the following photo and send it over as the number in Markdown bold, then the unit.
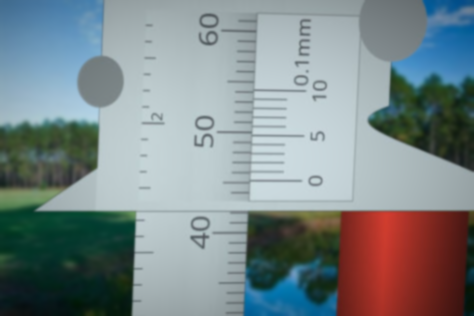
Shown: **45.2** mm
